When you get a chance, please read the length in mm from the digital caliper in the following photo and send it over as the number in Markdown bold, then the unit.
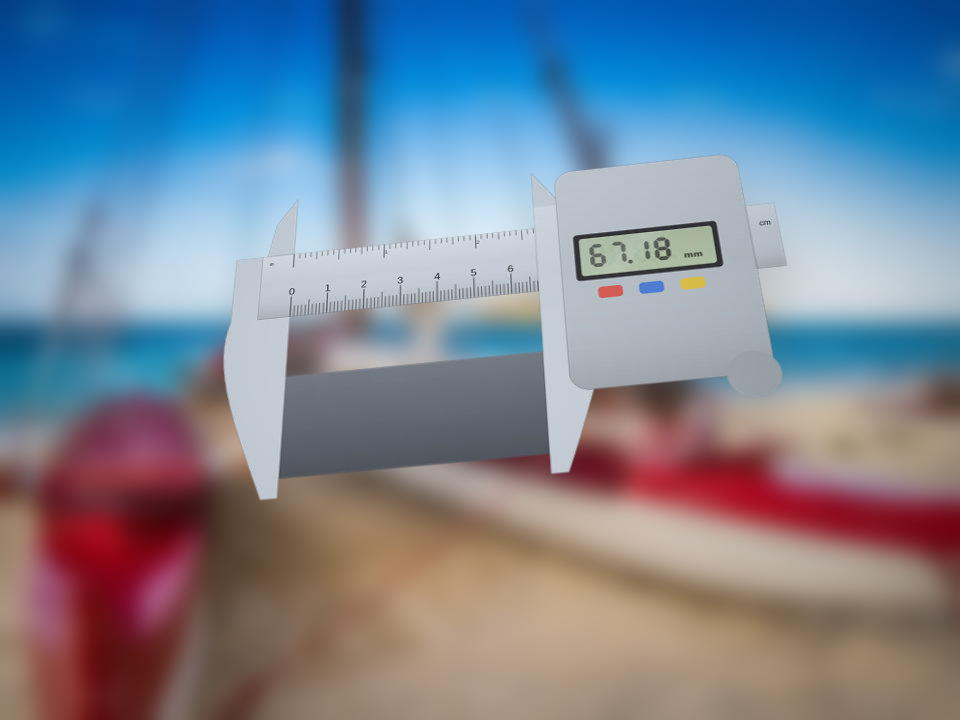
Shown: **67.18** mm
